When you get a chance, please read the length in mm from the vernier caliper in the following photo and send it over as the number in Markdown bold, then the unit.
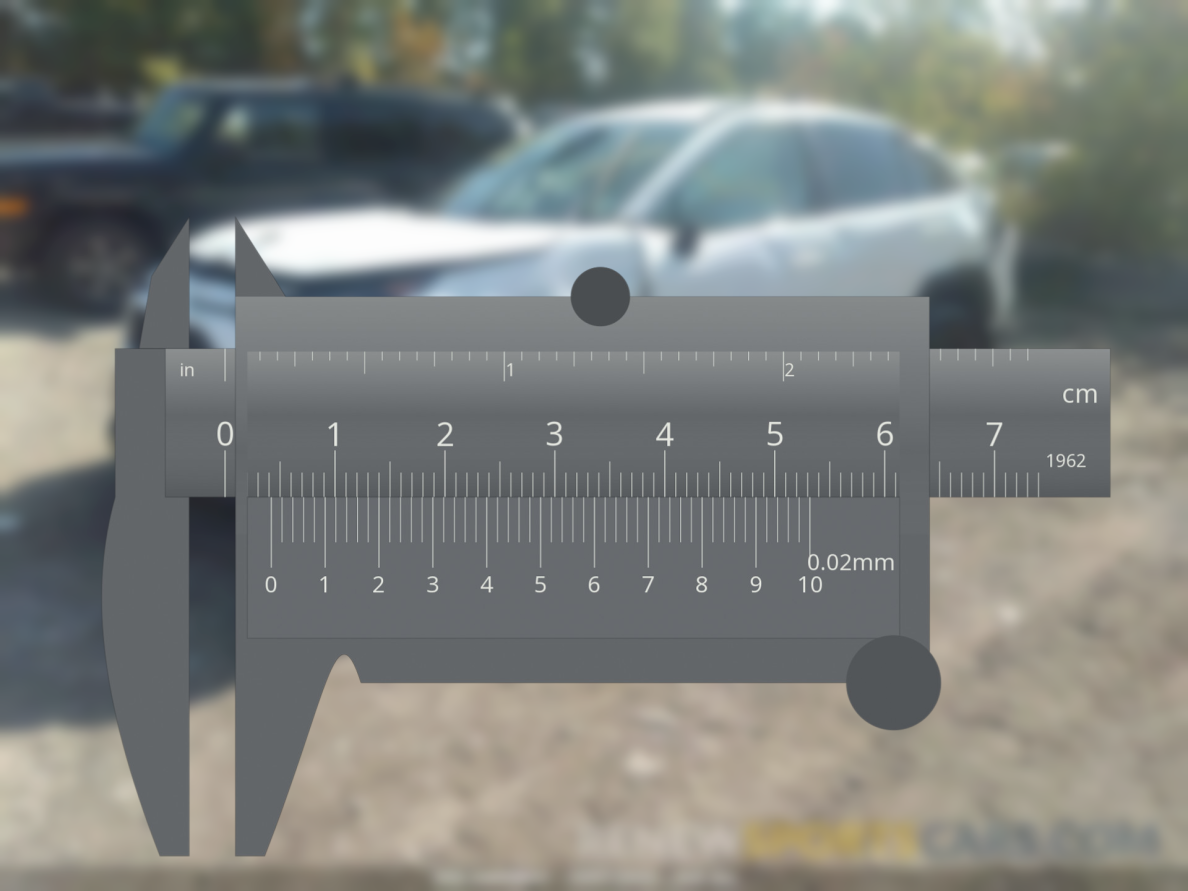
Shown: **4.2** mm
